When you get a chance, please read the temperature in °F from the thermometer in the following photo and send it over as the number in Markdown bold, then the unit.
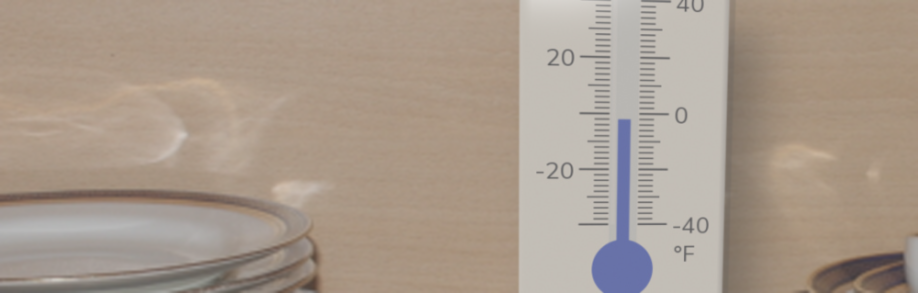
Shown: **-2** °F
